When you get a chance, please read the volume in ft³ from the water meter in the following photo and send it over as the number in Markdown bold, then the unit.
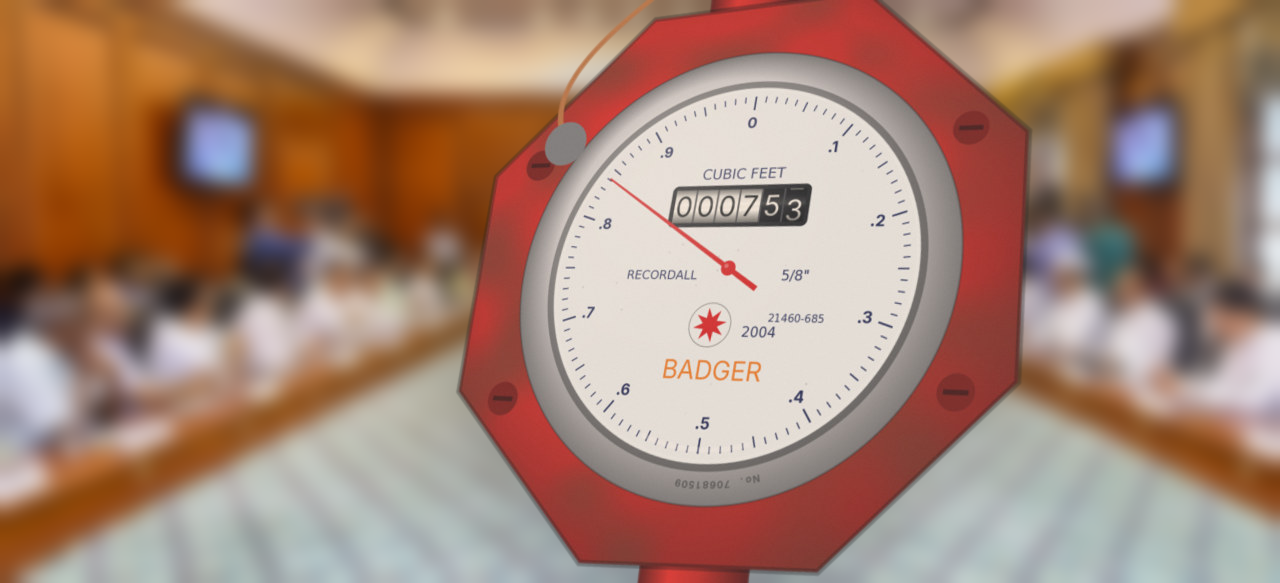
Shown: **752.84** ft³
